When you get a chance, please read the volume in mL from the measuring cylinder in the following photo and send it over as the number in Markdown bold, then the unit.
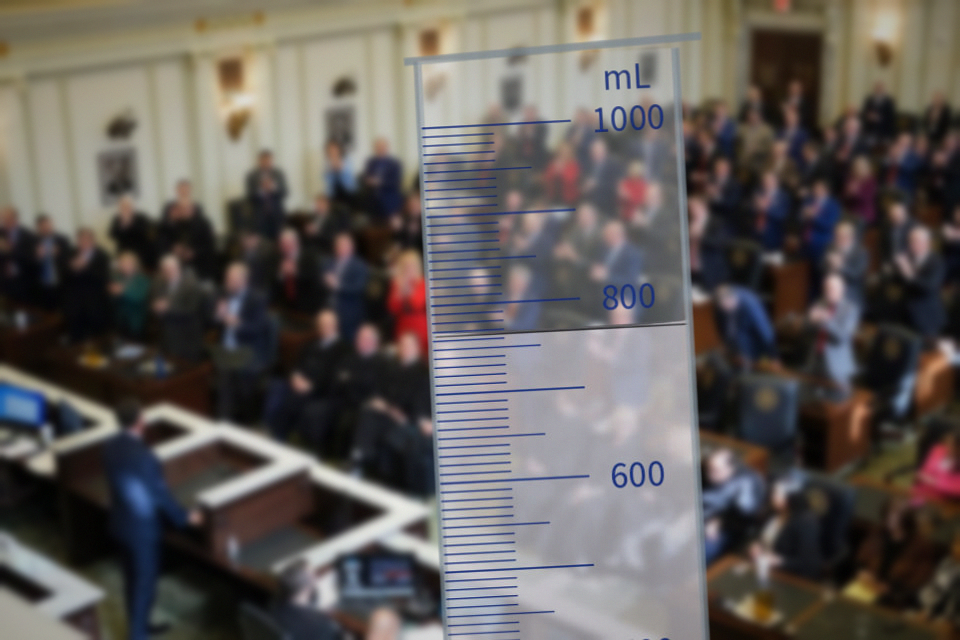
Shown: **765** mL
